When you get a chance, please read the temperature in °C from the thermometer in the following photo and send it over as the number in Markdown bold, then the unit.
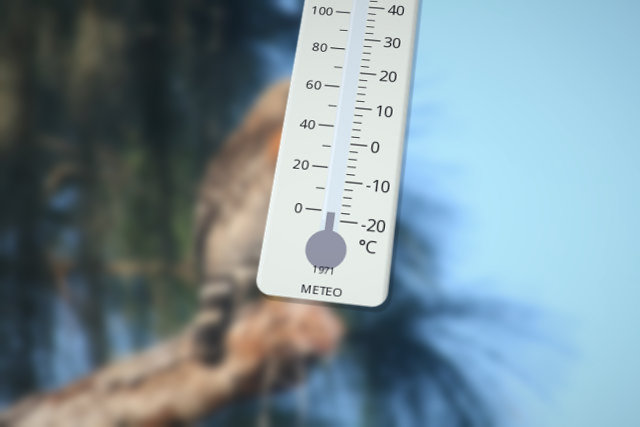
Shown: **-18** °C
